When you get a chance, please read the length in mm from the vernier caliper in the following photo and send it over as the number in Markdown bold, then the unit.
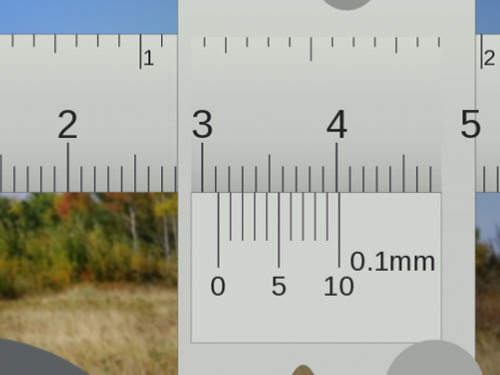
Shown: **31.2** mm
